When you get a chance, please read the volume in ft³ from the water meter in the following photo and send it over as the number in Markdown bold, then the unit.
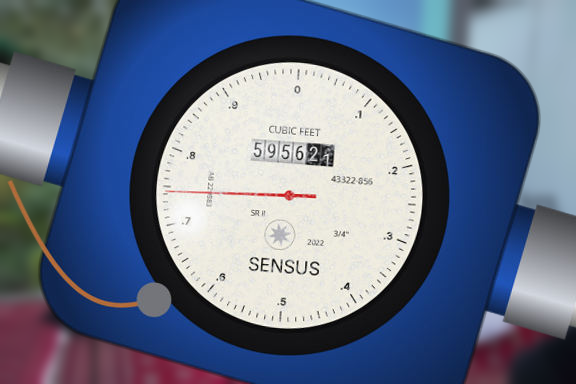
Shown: **595620.74** ft³
